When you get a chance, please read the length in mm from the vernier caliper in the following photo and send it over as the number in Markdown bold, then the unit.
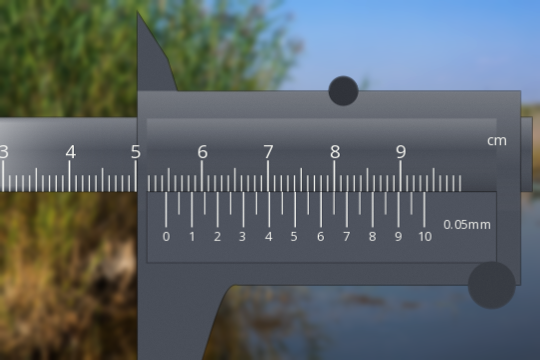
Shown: **54.6** mm
